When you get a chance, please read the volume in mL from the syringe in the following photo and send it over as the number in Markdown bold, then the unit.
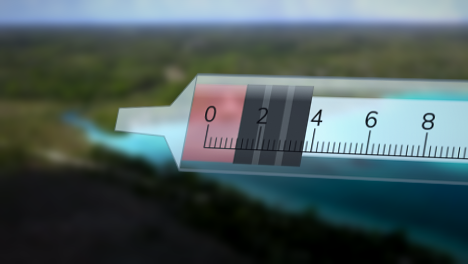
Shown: **1.2** mL
